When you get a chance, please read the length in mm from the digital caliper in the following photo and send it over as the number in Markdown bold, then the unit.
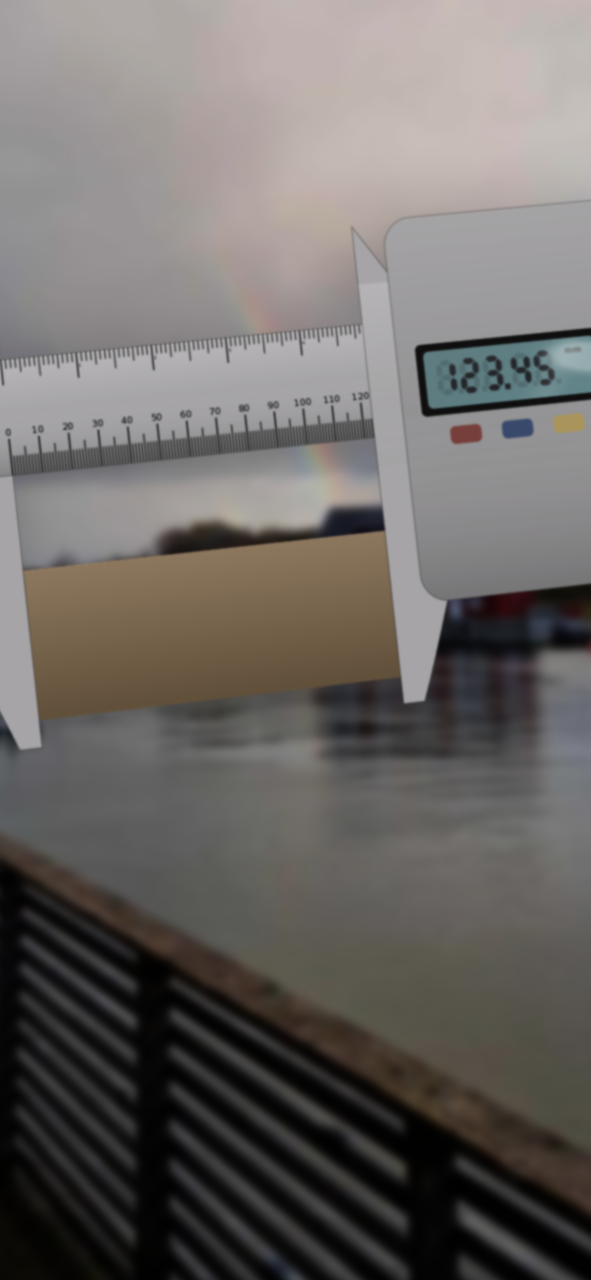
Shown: **123.45** mm
